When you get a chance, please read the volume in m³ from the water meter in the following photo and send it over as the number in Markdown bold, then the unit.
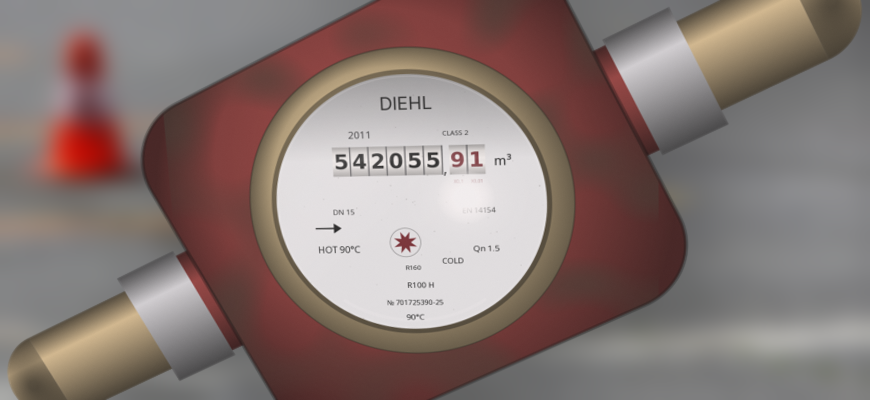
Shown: **542055.91** m³
